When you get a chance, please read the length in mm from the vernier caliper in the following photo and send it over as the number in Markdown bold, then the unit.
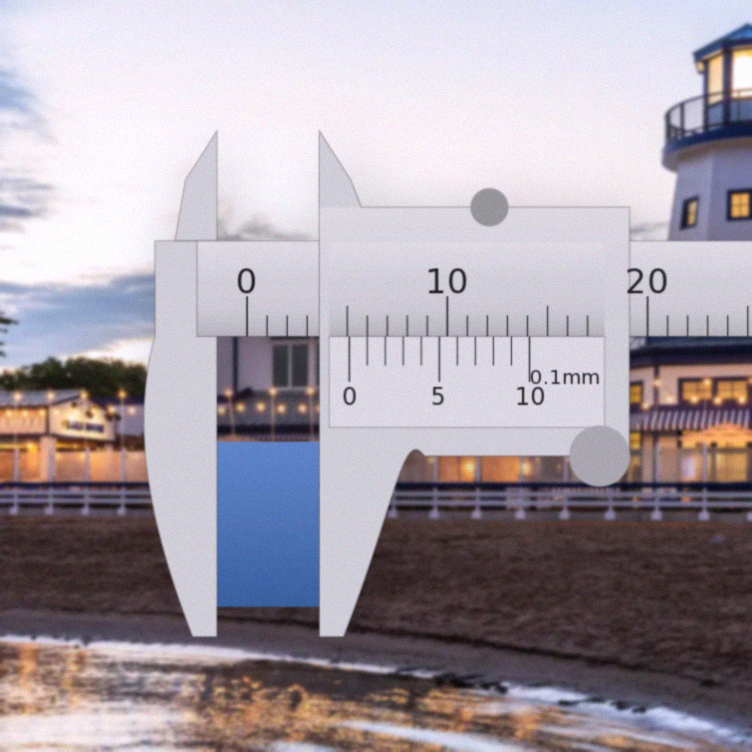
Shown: **5.1** mm
